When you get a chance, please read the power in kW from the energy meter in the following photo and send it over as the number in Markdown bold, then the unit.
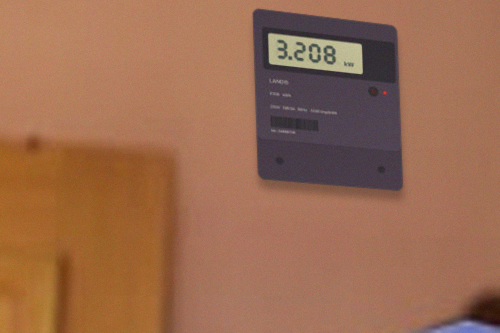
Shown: **3.208** kW
